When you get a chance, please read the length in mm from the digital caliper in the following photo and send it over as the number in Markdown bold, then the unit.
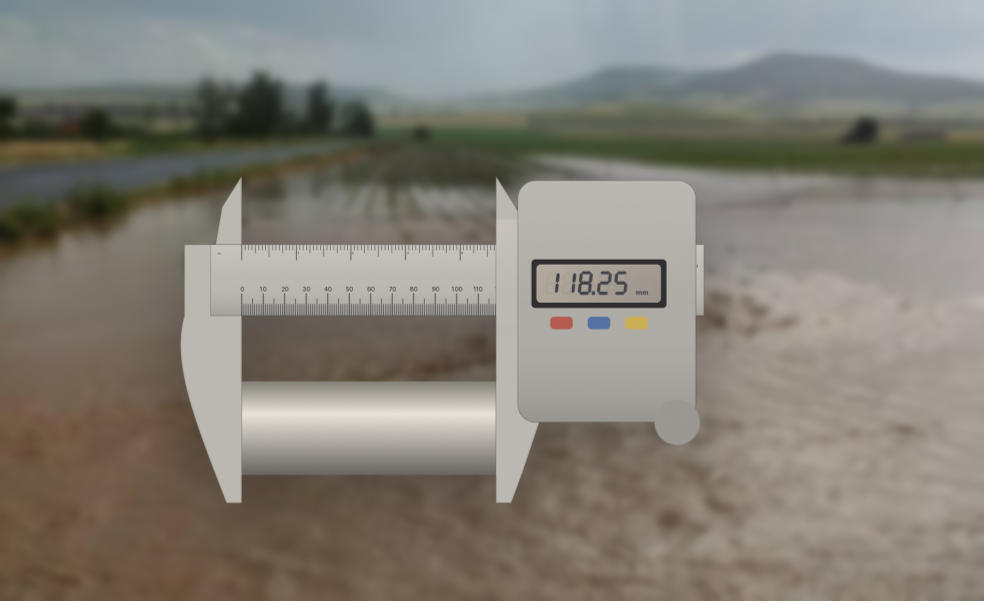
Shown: **118.25** mm
